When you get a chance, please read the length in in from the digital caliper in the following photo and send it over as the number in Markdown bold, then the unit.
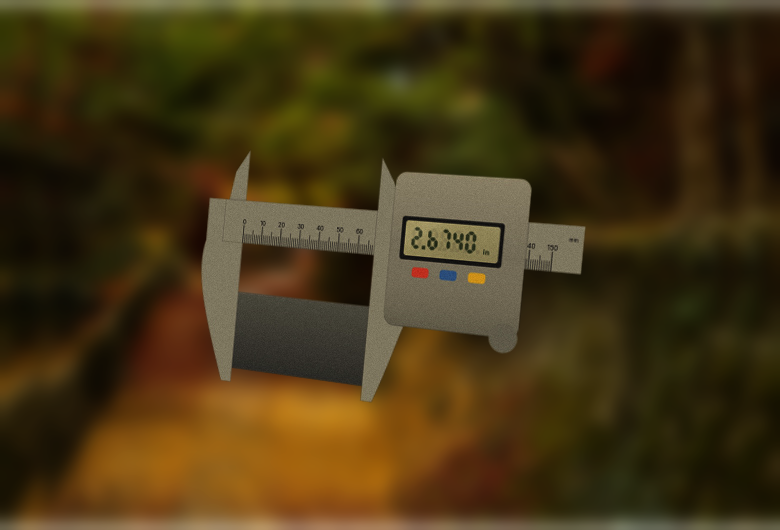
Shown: **2.6740** in
